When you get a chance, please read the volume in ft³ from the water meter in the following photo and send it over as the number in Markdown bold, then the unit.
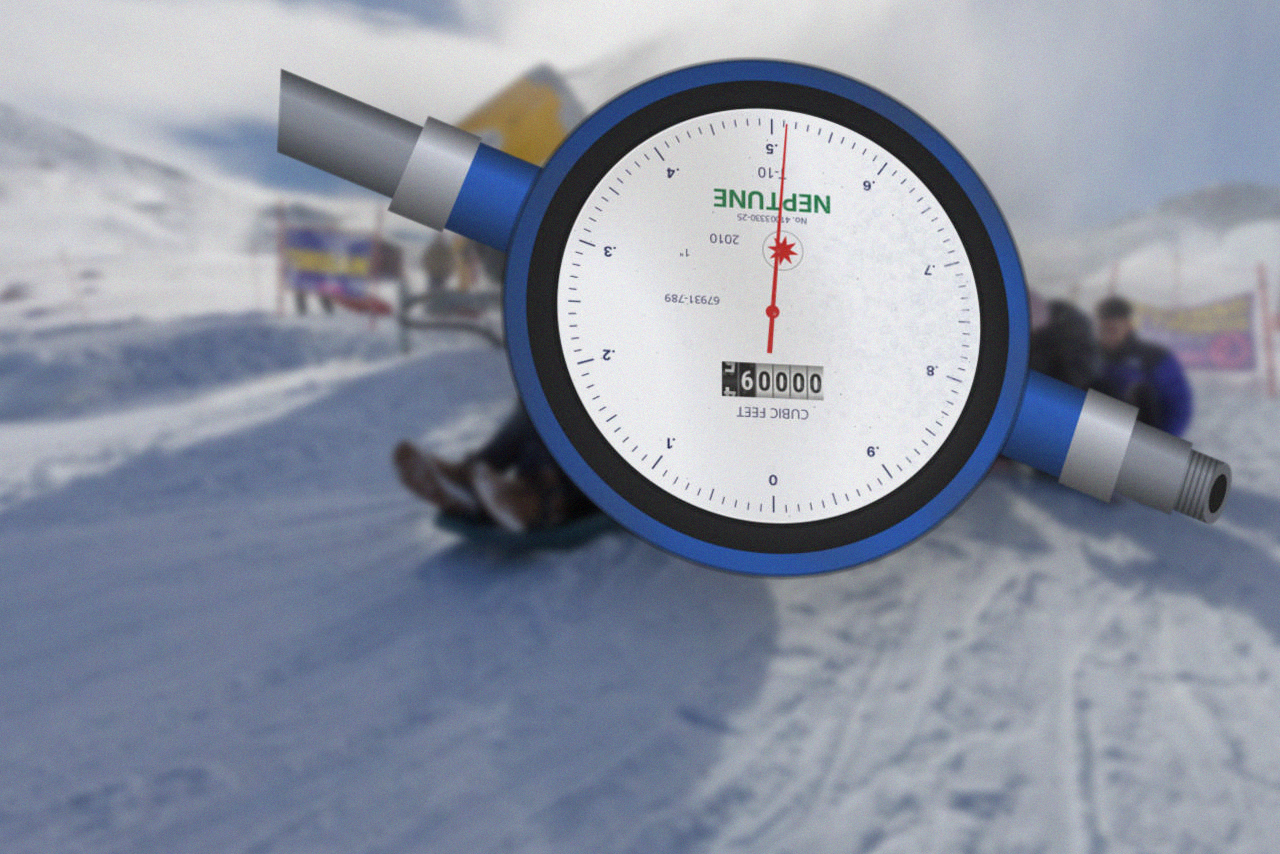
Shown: **94.51** ft³
